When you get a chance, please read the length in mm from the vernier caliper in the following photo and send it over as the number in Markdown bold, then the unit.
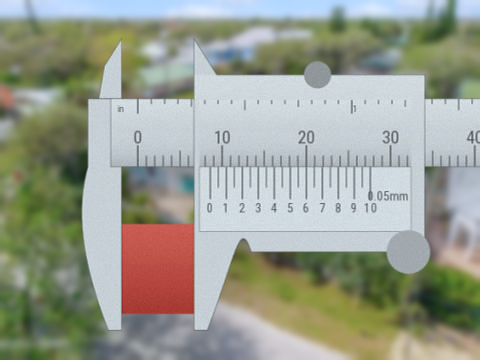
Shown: **8.6** mm
